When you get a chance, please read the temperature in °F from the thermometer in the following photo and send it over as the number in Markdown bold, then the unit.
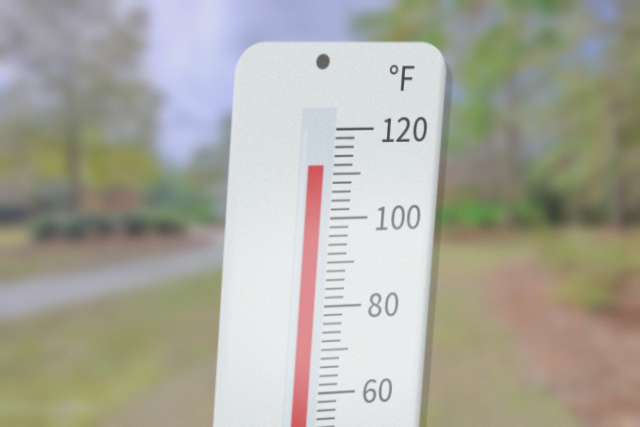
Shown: **112** °F
